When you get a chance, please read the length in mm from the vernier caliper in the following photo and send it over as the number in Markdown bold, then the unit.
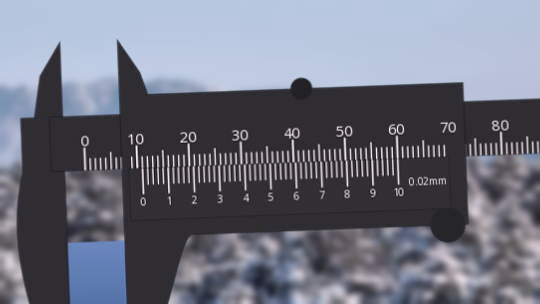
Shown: **11.0** mm
